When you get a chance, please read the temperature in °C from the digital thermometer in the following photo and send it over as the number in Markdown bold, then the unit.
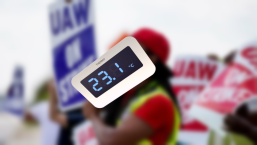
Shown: **23.1** °C
